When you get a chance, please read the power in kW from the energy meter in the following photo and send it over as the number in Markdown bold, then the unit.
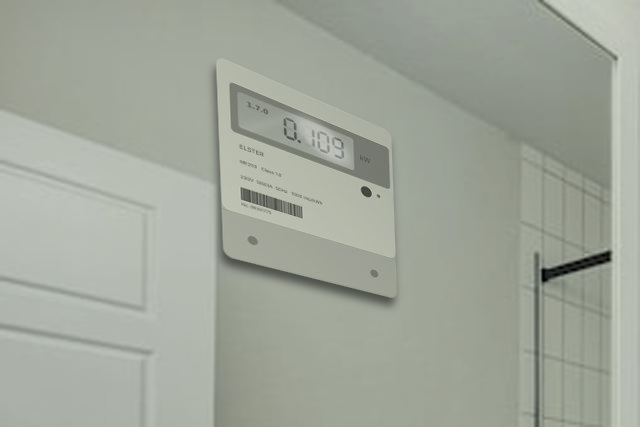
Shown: **0.109** kW
